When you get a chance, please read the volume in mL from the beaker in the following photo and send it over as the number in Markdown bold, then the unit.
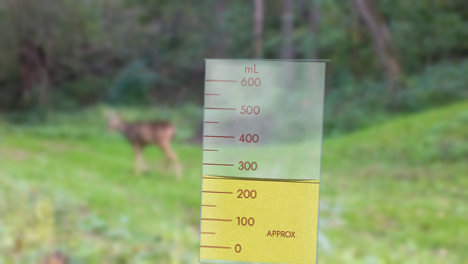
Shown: **250** mL
